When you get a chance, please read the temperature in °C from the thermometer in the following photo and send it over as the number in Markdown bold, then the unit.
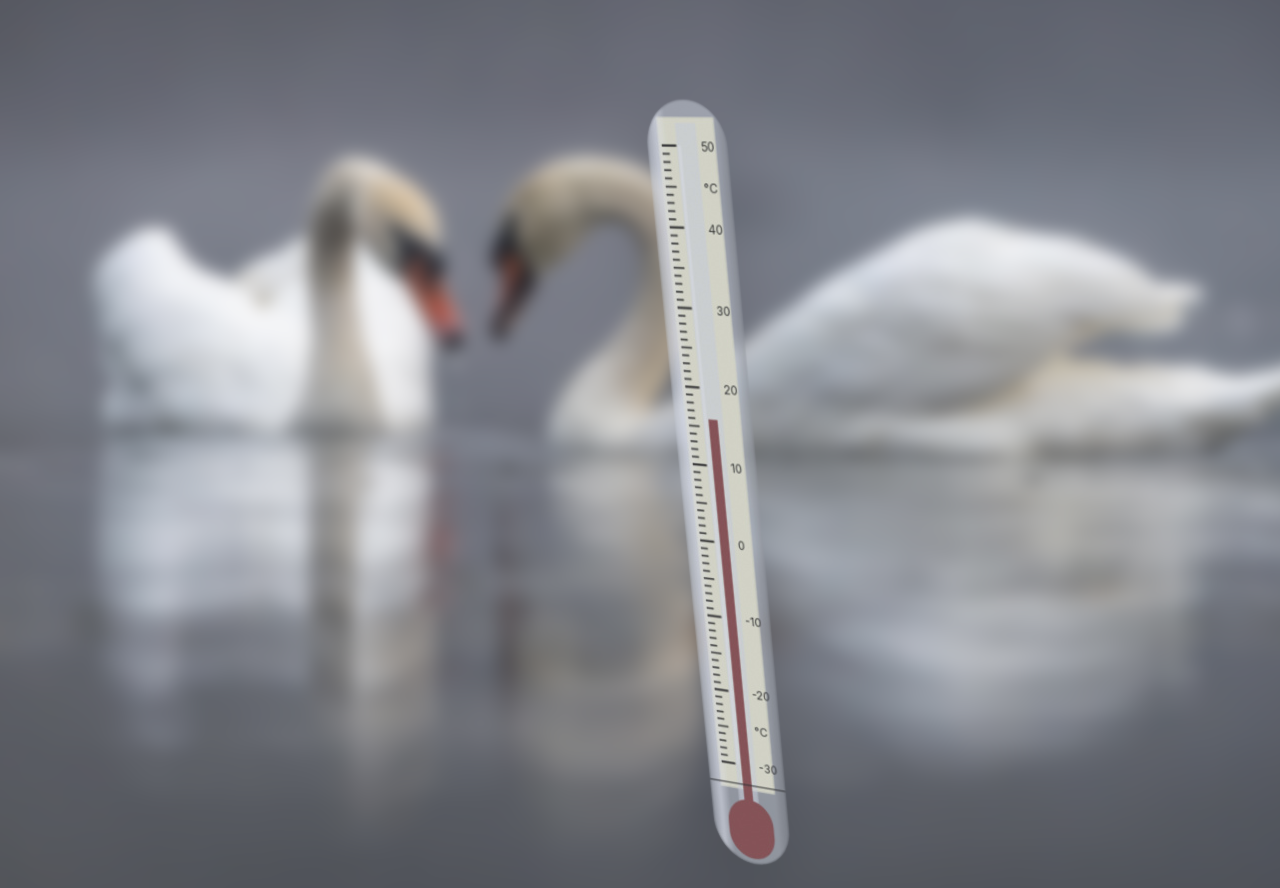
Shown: **16** °C
